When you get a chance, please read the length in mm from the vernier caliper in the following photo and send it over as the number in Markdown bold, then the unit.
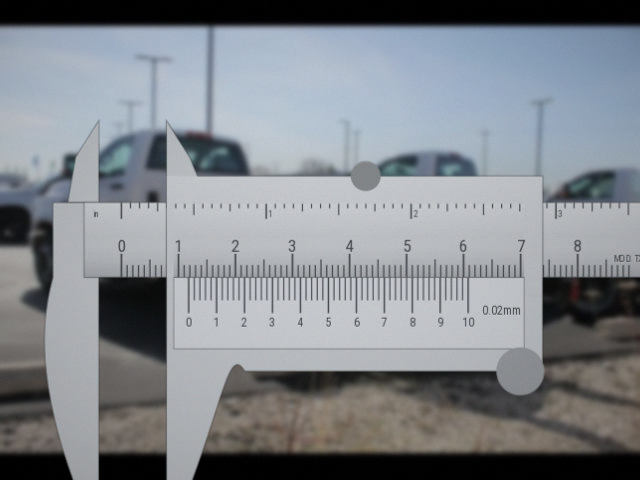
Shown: **11.8** mm
